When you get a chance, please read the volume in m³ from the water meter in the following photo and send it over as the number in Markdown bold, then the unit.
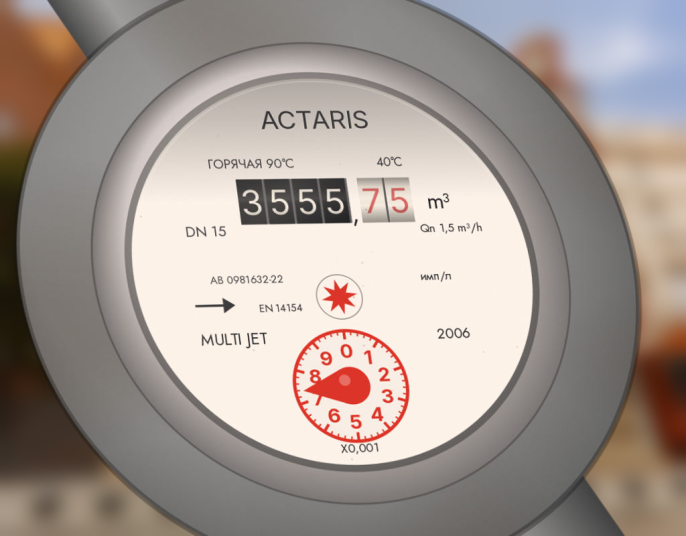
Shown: **3555.757** m³
